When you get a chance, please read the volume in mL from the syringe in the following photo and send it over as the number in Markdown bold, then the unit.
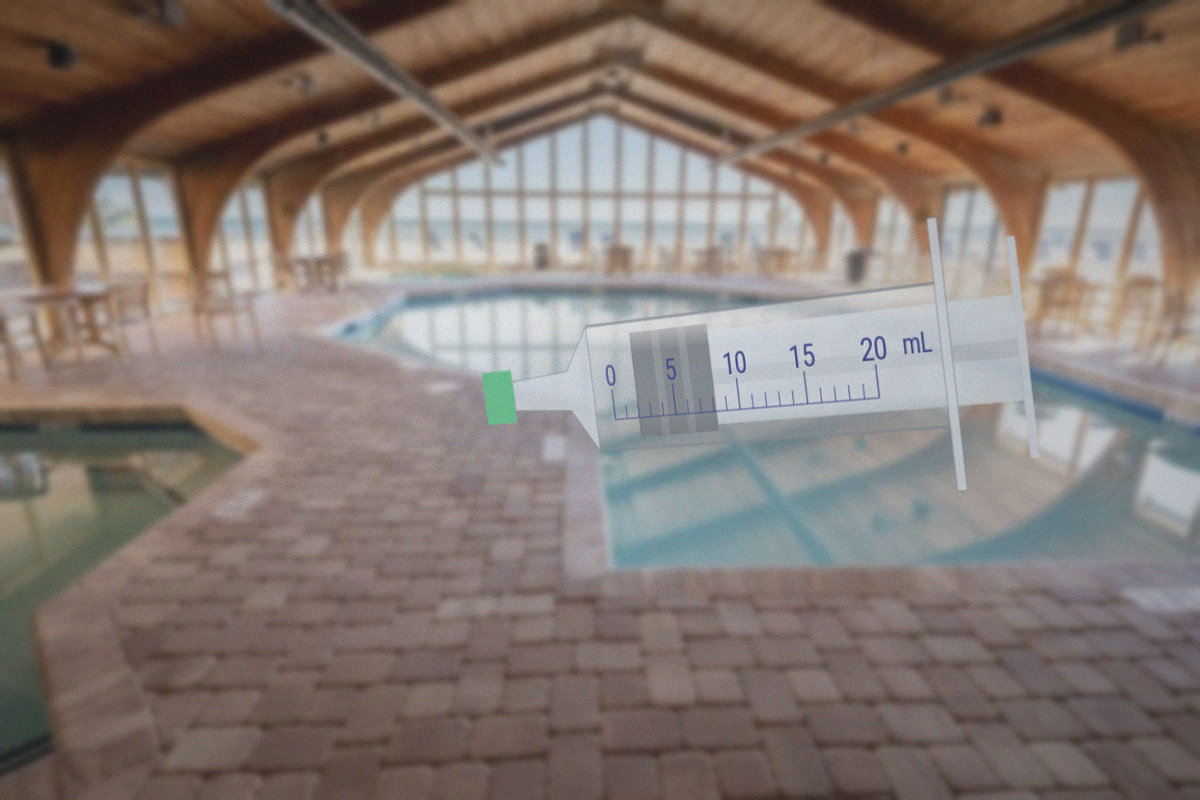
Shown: **2** mL
